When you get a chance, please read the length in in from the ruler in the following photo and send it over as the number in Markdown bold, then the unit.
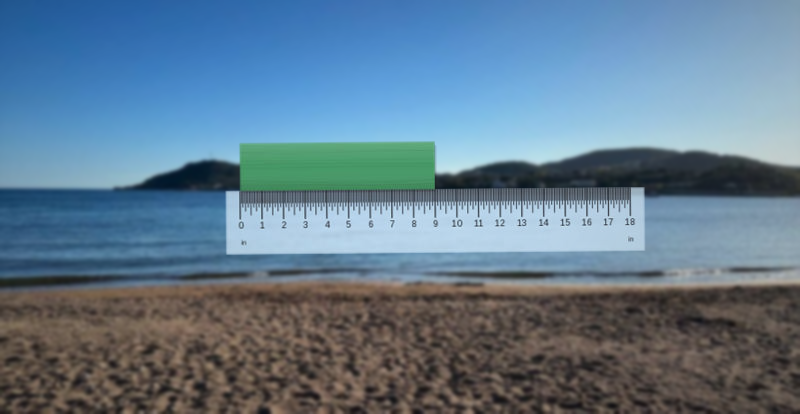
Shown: **9** in
